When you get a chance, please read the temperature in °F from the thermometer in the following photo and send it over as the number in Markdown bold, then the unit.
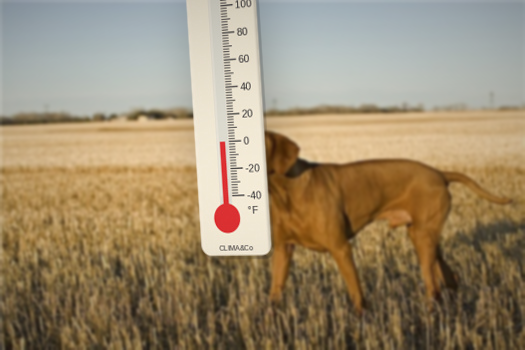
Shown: **0** °F
